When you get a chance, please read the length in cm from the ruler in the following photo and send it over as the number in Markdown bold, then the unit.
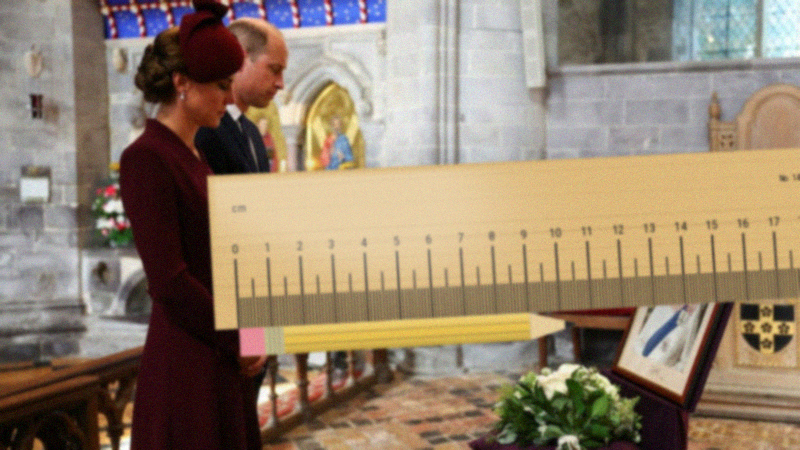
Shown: **10.5** cm
